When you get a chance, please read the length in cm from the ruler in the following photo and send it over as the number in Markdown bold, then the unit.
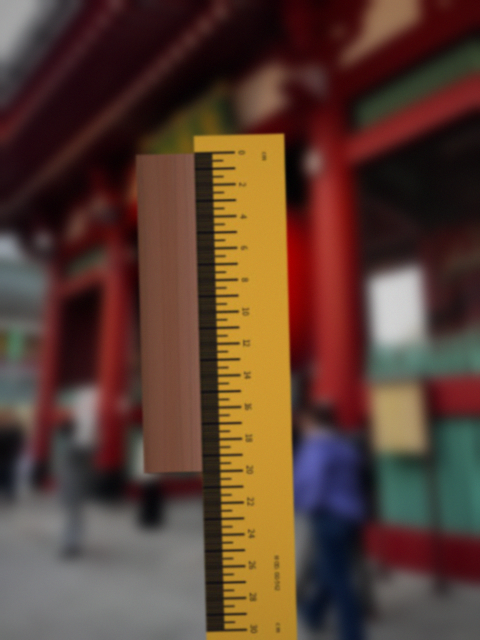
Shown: **20** cm
